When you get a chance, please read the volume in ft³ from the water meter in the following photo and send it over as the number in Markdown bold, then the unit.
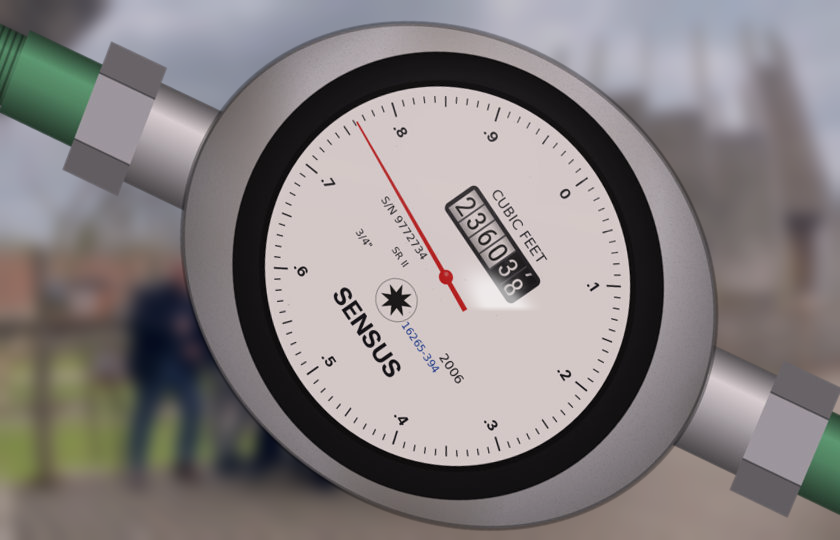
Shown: **236037.76** ft³
